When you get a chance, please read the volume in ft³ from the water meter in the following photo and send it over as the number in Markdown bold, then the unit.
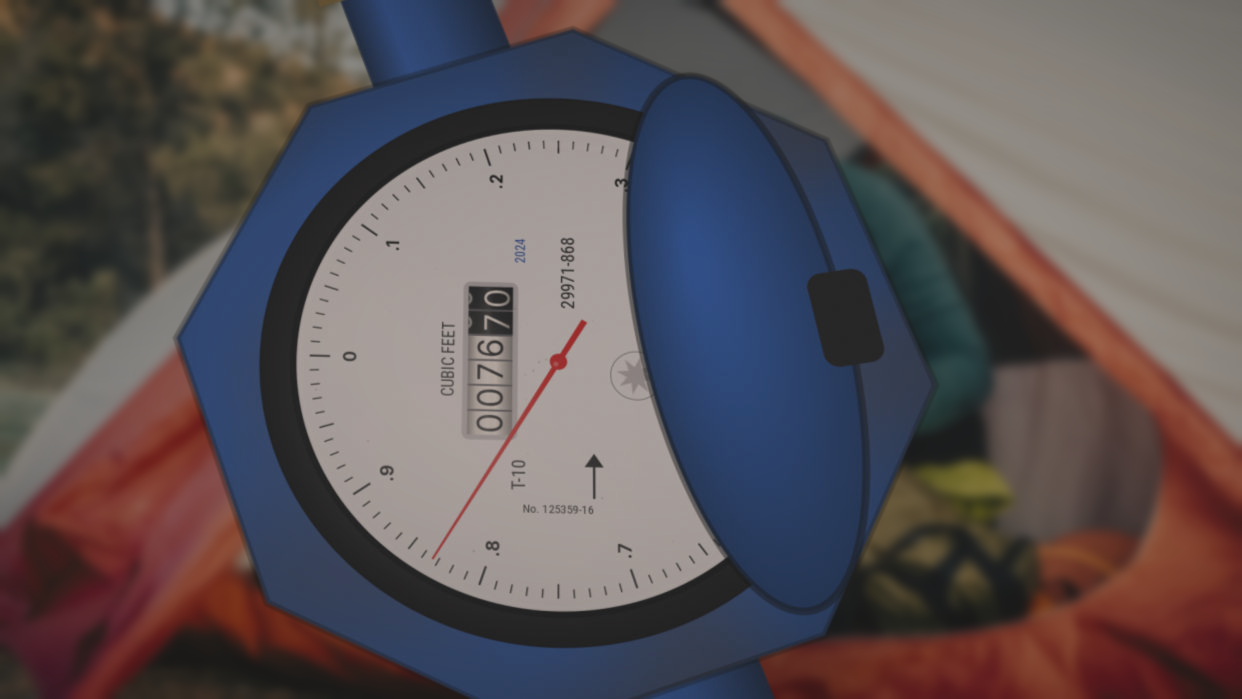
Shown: **7669.83** ft³
